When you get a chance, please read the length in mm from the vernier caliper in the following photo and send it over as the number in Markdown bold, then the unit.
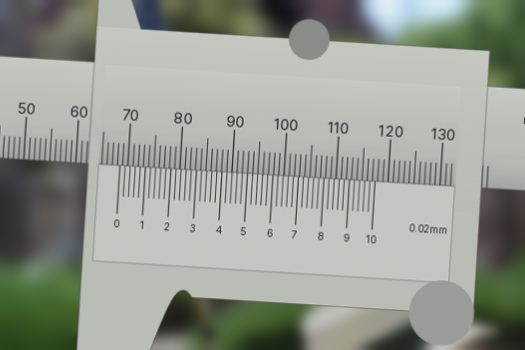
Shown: **68.5** mm
